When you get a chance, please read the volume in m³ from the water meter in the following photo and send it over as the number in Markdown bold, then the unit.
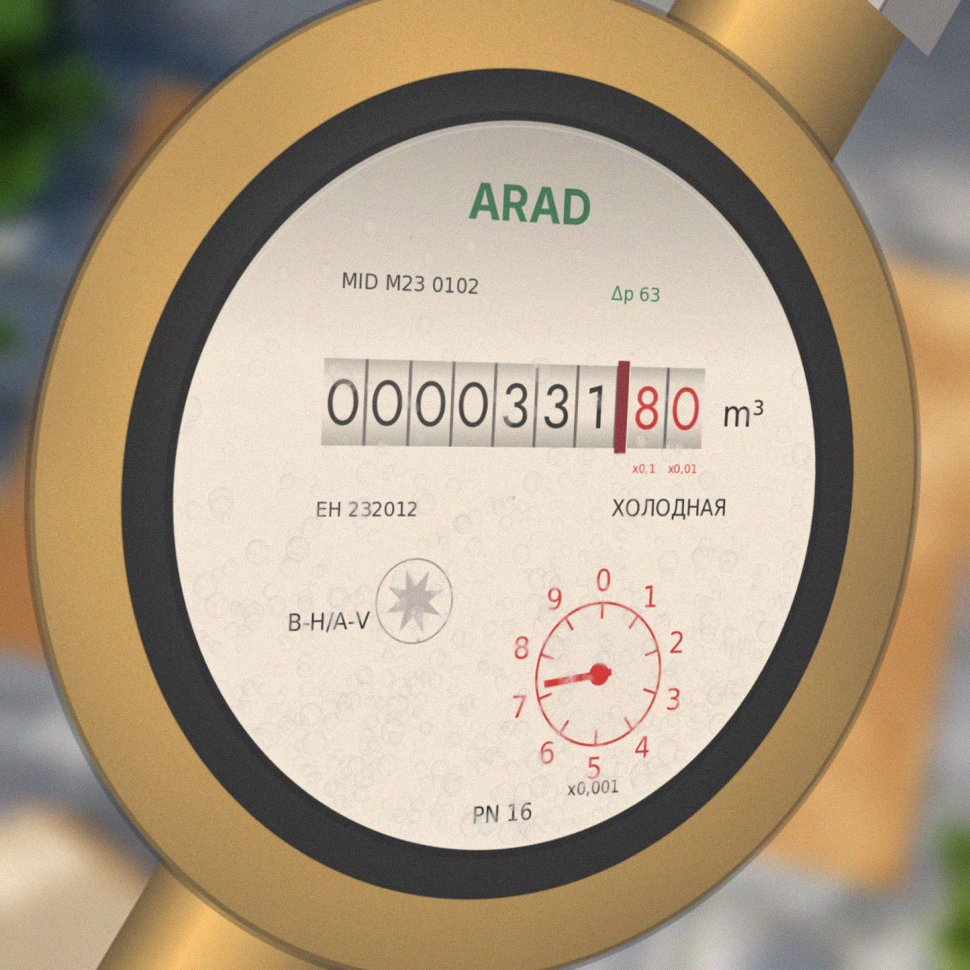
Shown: **331.807** m³
